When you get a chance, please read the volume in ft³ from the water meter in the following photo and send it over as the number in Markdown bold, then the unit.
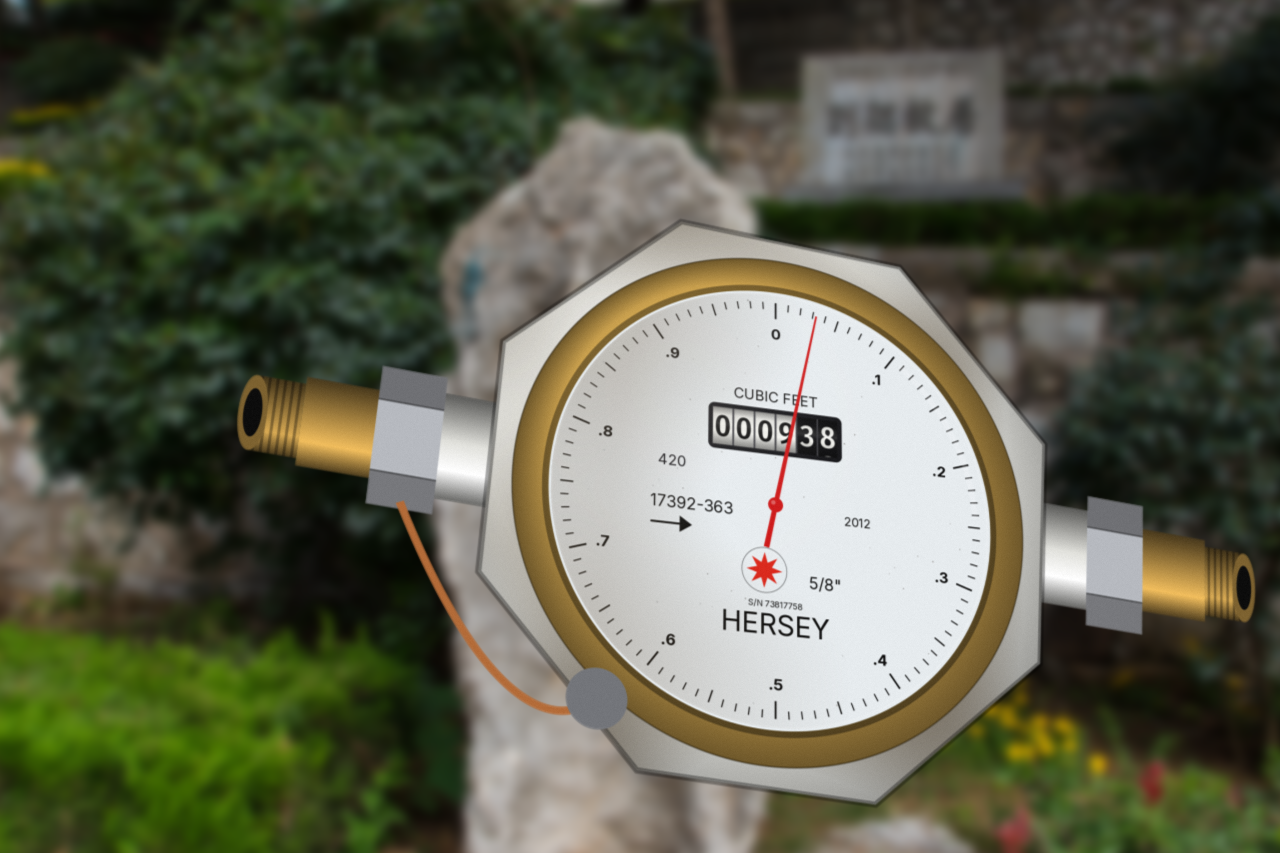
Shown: **938.03** ft³
